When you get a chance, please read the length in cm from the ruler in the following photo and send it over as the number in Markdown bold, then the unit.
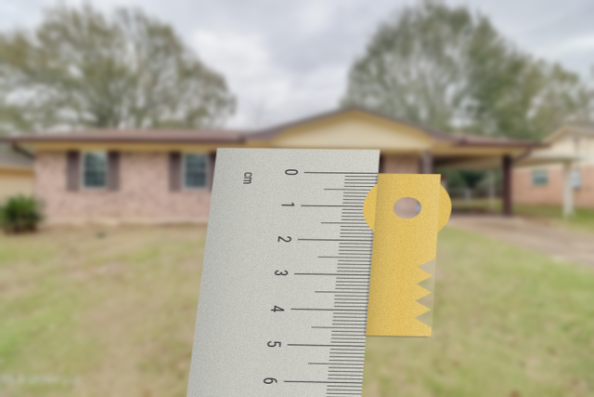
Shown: **4.7** cm
